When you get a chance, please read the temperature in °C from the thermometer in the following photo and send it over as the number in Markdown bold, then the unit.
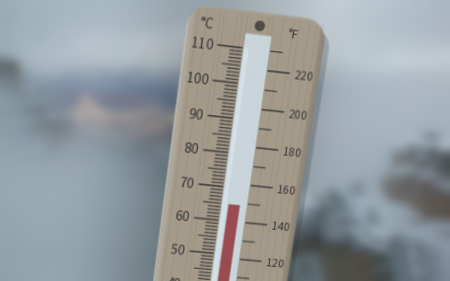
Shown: **65** °C
